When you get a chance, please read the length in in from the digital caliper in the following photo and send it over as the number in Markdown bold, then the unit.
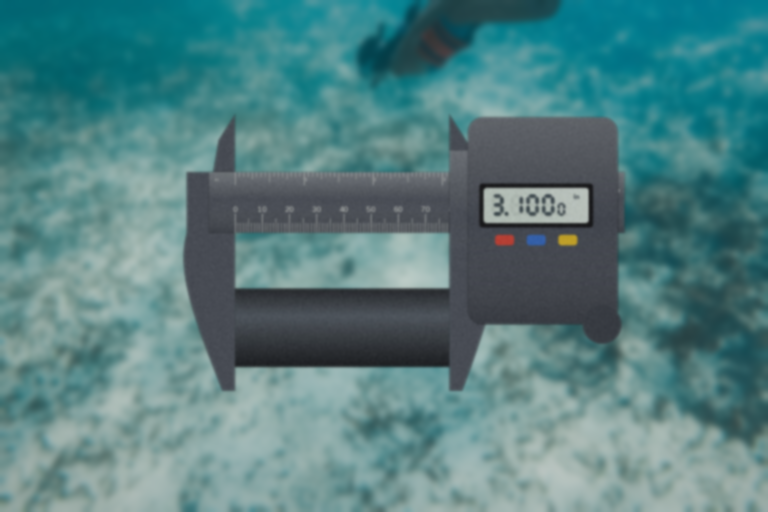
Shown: **3.1000** in
